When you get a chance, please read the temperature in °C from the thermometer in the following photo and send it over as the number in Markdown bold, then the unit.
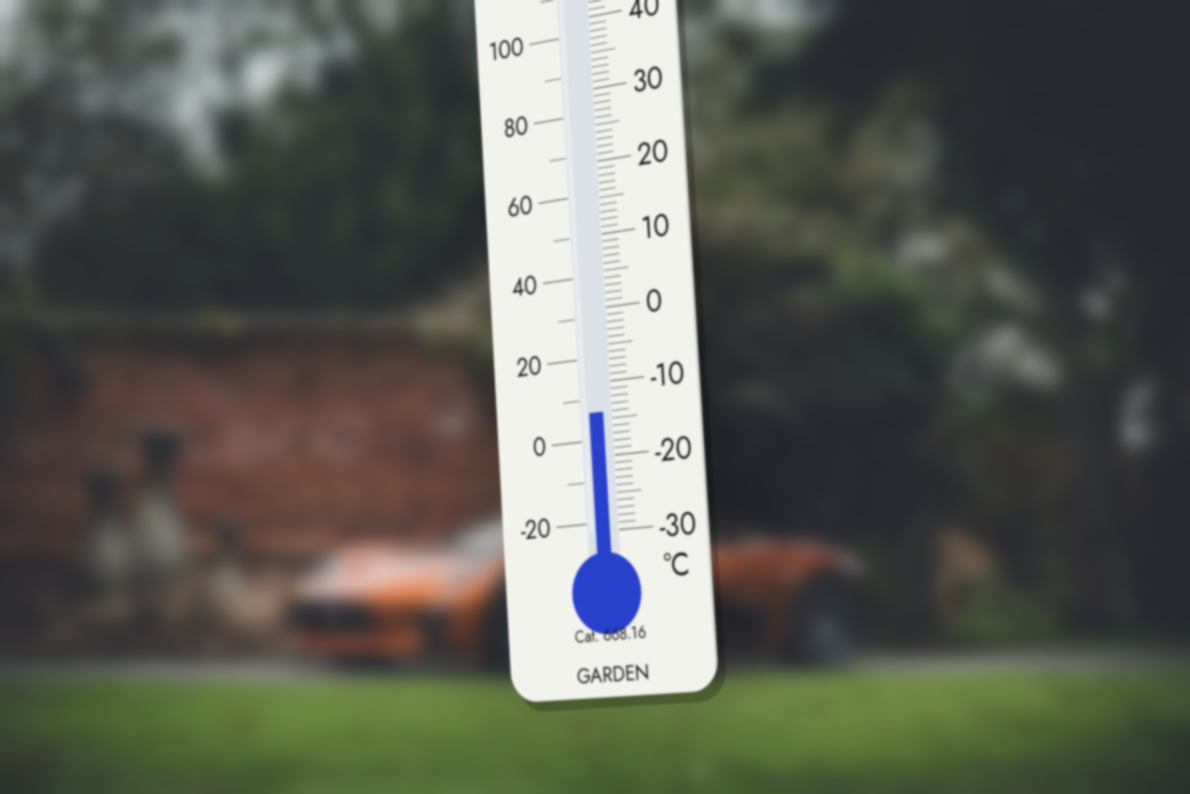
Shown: **-14** °C
